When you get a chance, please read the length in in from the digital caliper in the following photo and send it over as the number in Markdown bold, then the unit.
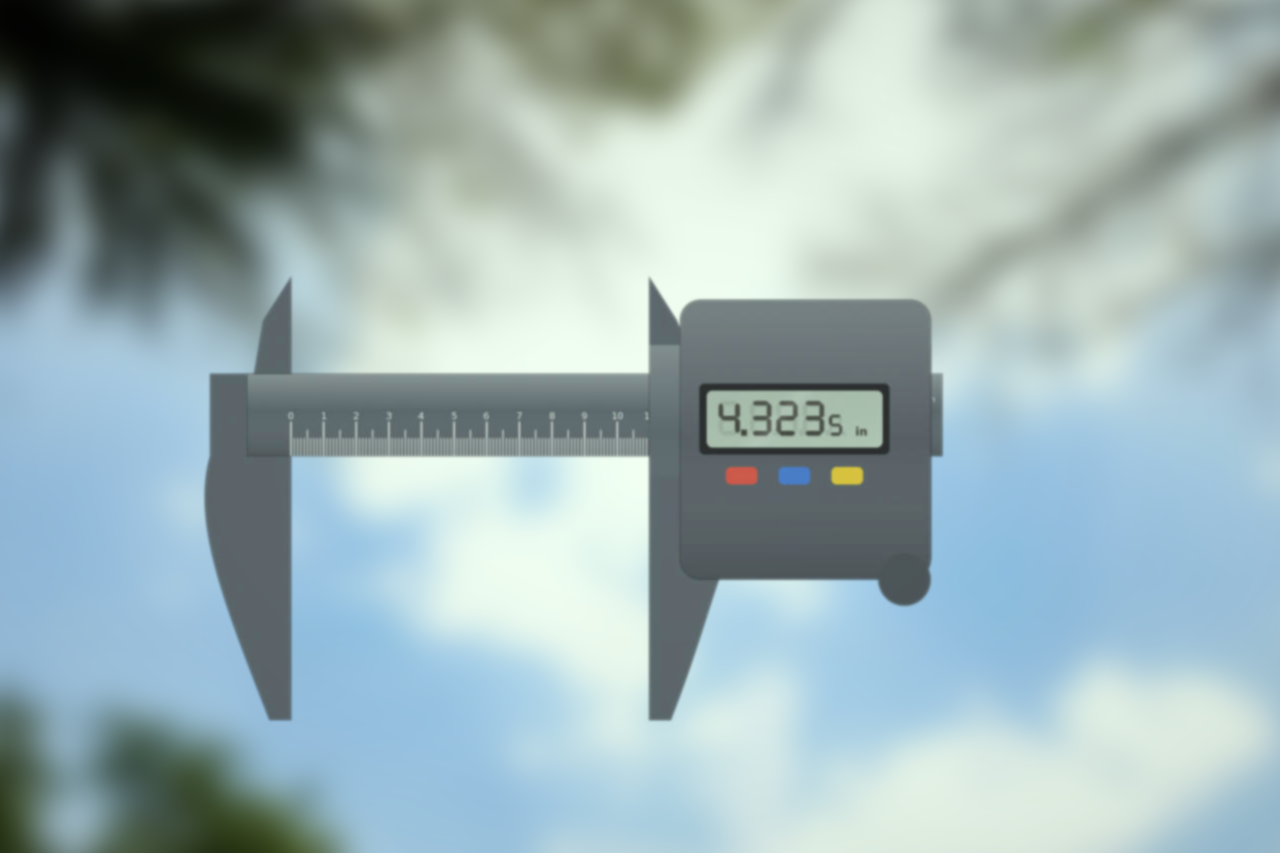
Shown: **4.3235** in
